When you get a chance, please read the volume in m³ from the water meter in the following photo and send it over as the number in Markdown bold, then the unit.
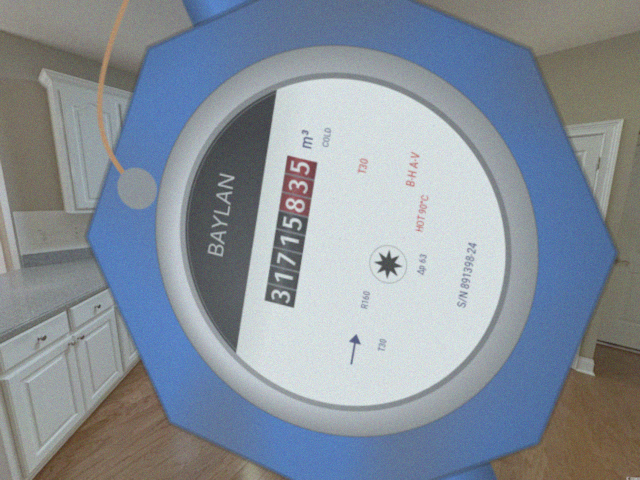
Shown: **31715.835** m³
